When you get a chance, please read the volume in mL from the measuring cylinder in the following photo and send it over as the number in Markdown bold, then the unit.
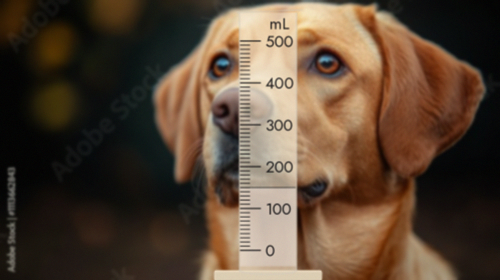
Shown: **150** mL
